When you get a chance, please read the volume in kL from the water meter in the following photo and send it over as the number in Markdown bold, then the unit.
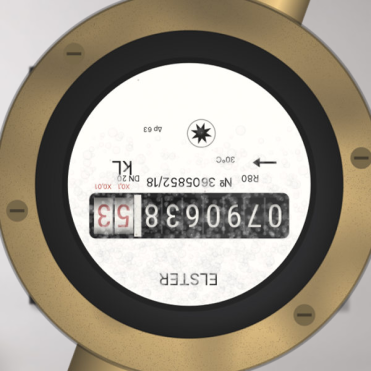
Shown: **790638.53** kL
